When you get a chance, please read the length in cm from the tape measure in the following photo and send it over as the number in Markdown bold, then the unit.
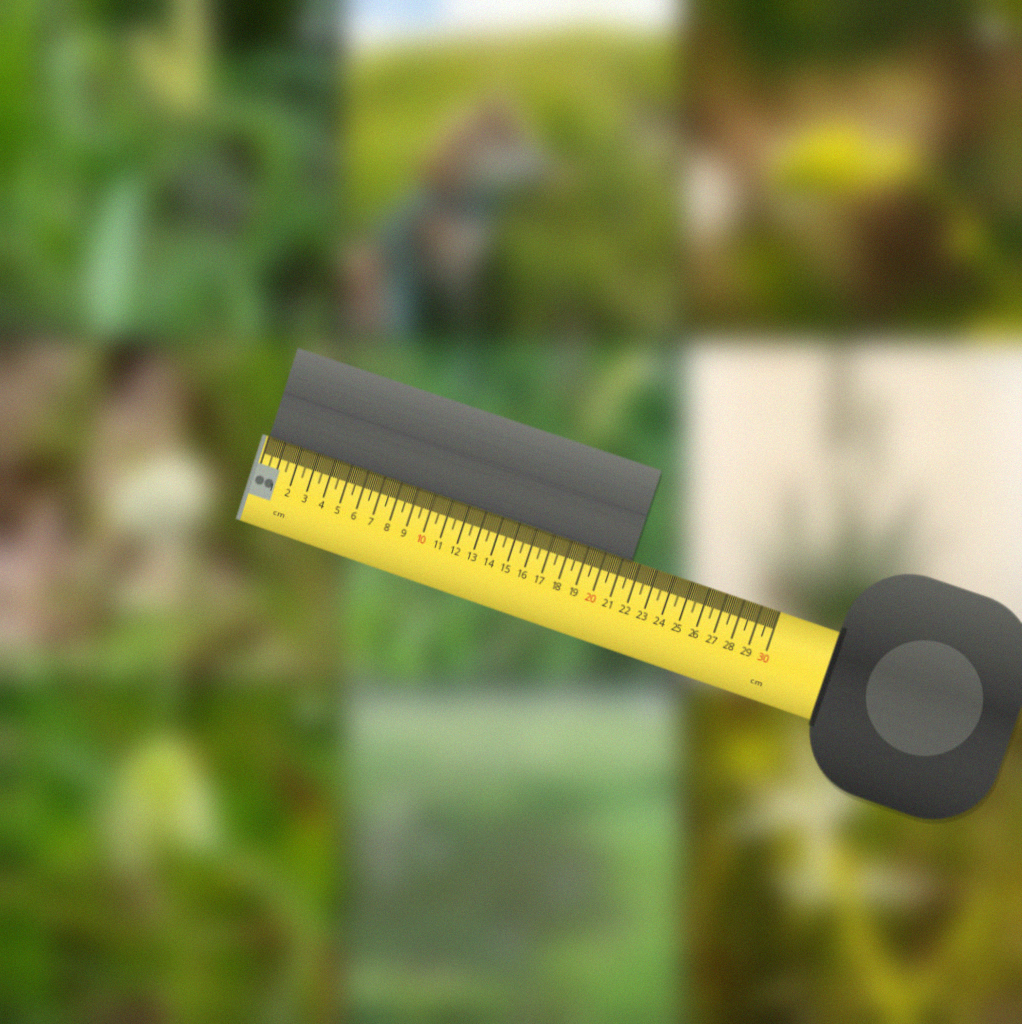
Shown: **21.5** cm
